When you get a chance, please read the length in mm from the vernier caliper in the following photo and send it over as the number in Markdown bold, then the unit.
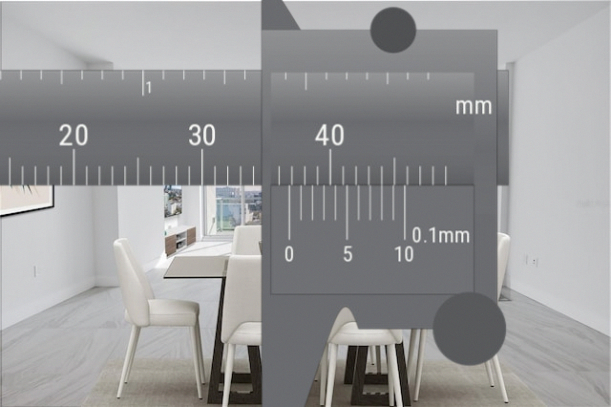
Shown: **36.8** mm
